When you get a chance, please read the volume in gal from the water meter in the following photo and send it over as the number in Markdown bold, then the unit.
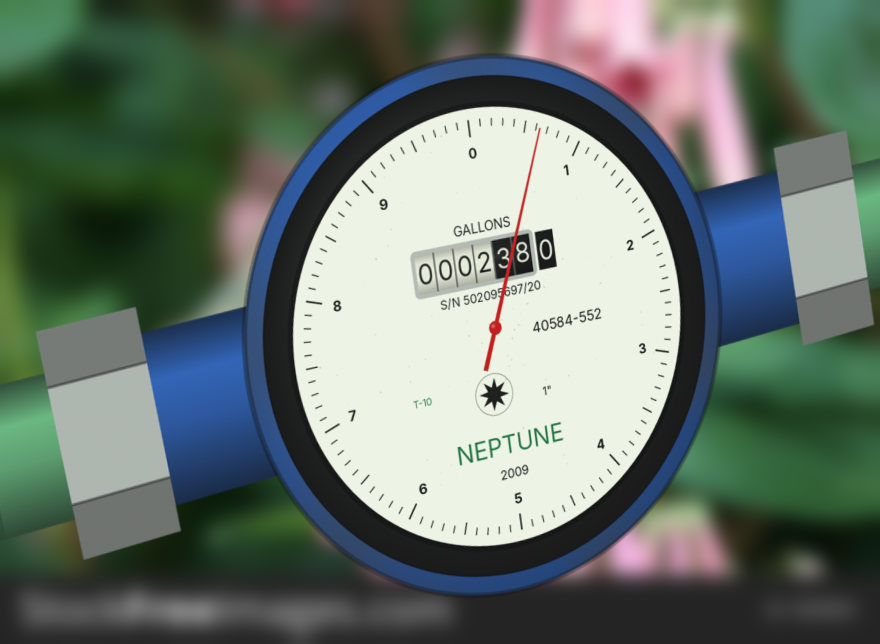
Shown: **2380.6** gal
